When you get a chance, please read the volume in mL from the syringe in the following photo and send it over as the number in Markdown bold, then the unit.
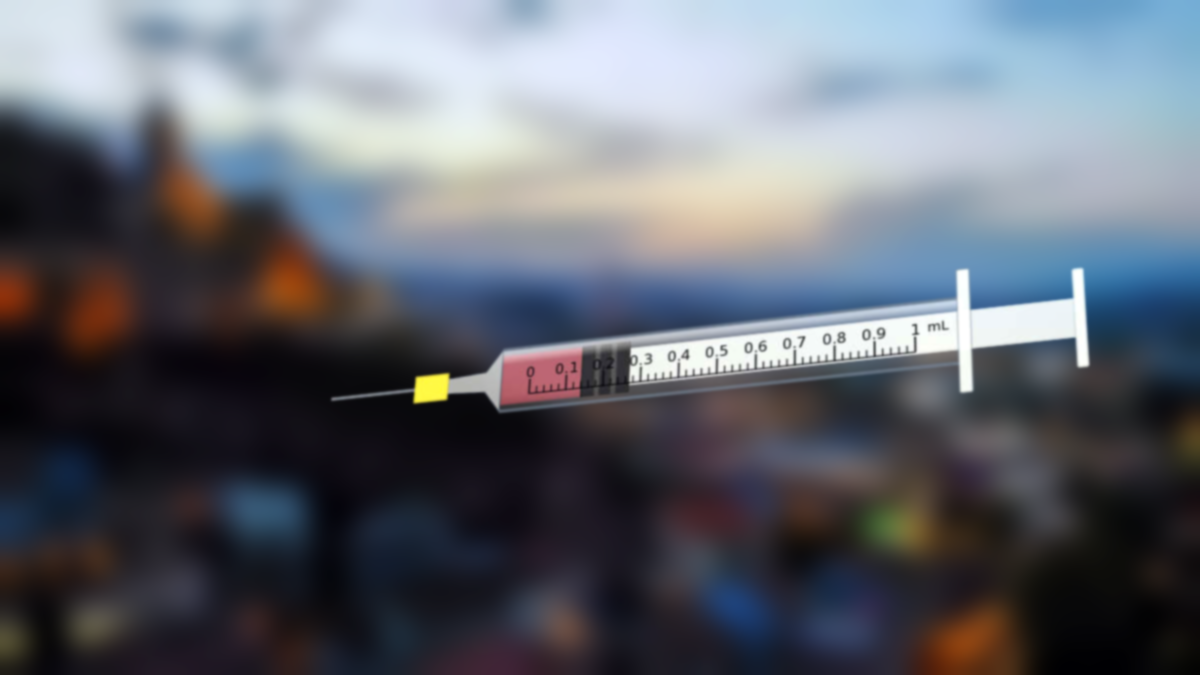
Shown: **0.14** mL
